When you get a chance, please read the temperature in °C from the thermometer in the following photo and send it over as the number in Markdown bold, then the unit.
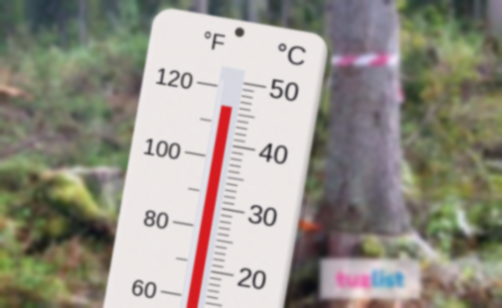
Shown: **46** °C
